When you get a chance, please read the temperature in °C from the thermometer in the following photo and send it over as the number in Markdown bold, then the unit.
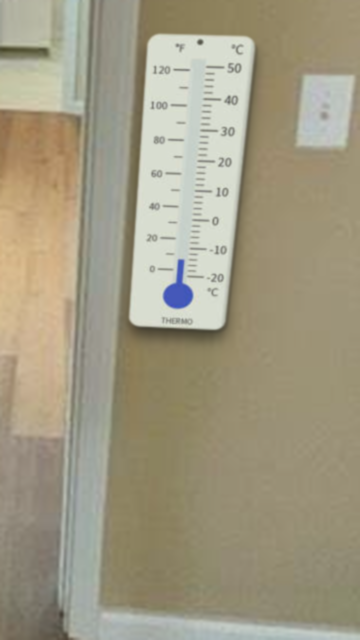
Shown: **-14** °C
